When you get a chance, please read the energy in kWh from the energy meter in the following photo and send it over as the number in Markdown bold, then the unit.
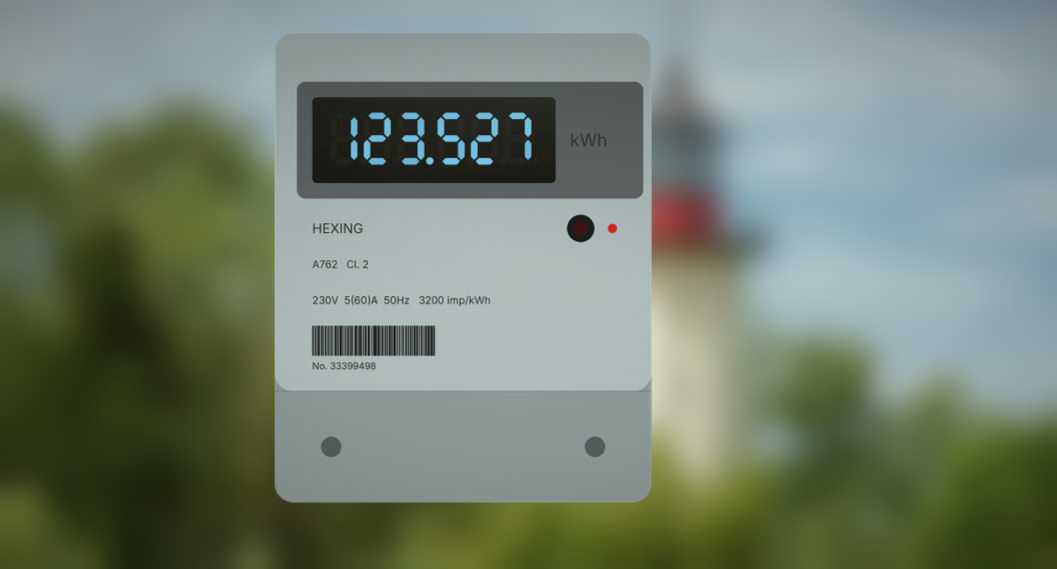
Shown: **123.527** kWh
